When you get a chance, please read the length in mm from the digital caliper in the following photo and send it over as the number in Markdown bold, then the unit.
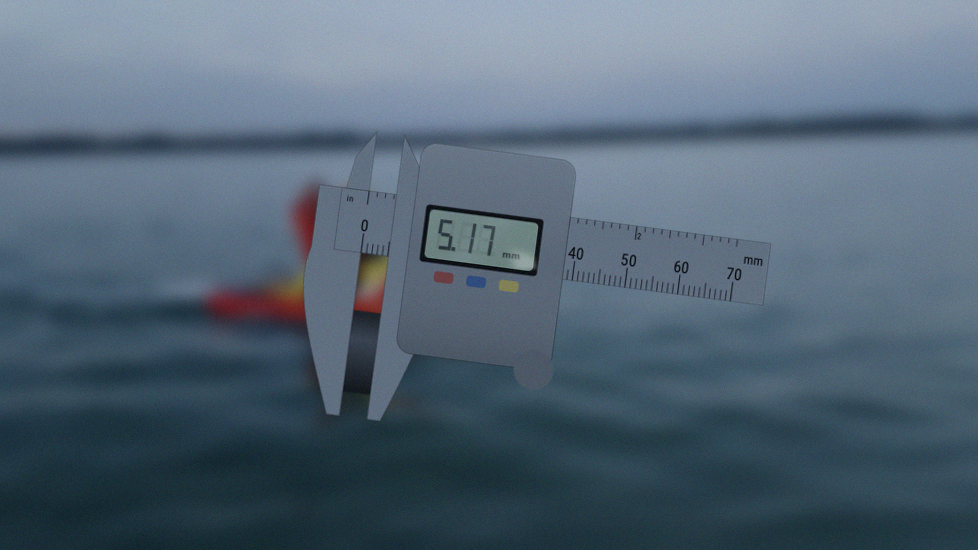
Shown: **5.17** mm
